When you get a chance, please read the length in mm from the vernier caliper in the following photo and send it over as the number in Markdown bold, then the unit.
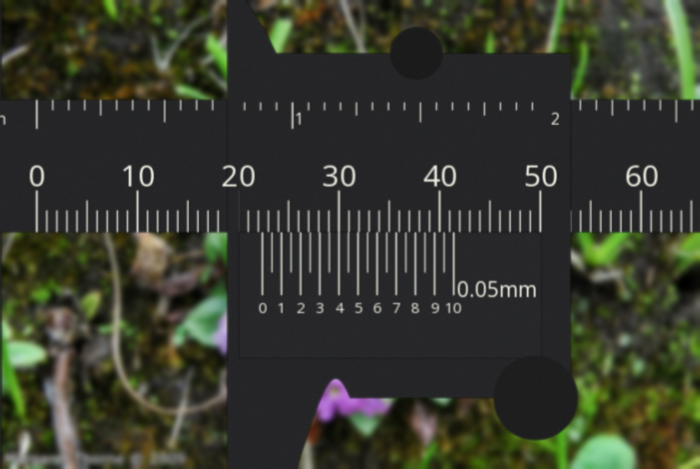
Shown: **22.4** mm
